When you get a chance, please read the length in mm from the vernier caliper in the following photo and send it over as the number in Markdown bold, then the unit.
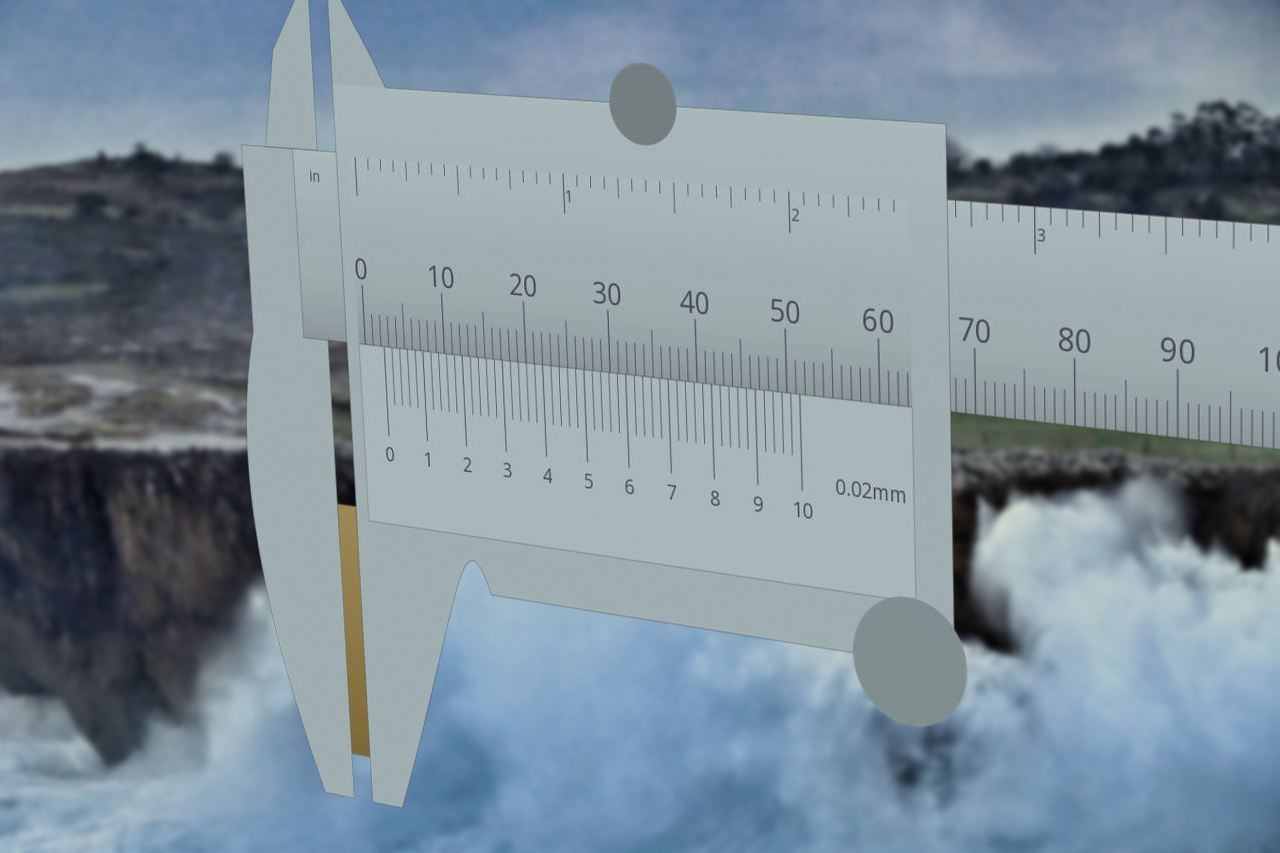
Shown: **2.4** mm
